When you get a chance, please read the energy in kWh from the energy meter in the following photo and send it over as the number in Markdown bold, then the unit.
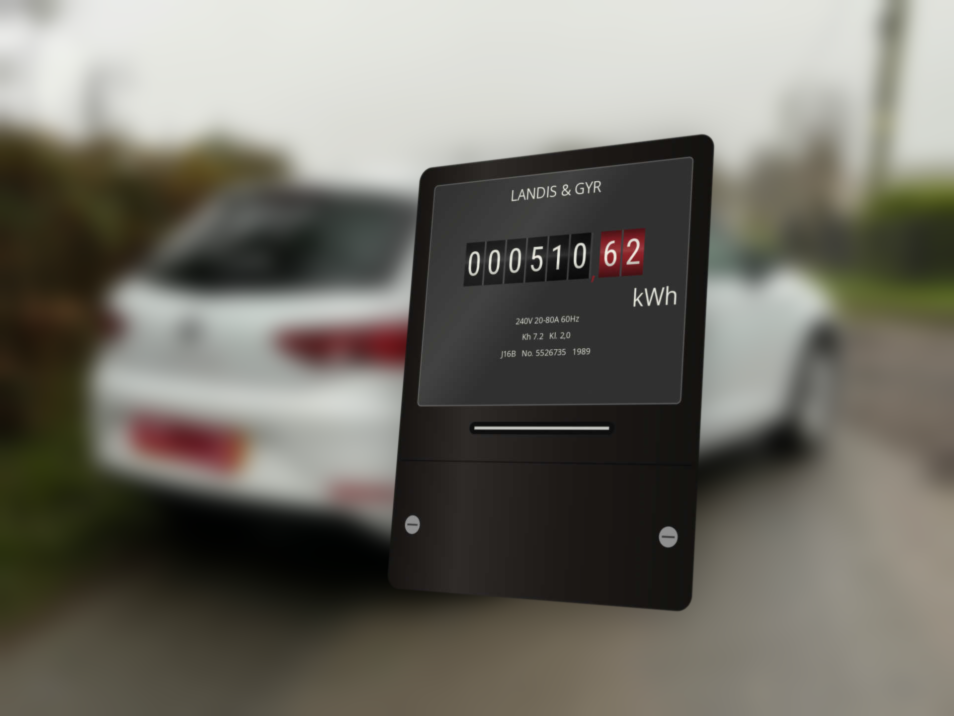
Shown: **510.62** kWh
